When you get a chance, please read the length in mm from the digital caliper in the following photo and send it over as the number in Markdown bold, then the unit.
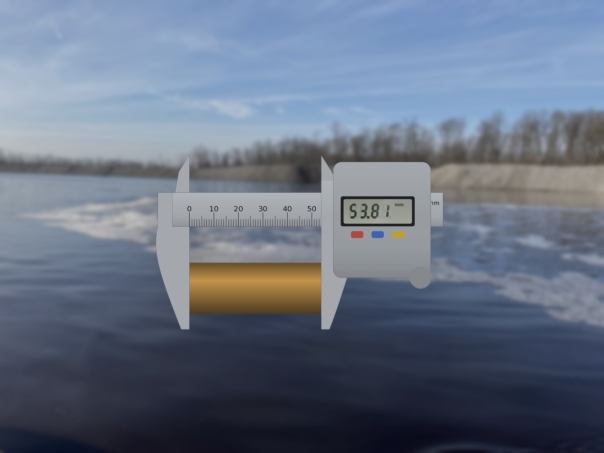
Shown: **53.81** mm
